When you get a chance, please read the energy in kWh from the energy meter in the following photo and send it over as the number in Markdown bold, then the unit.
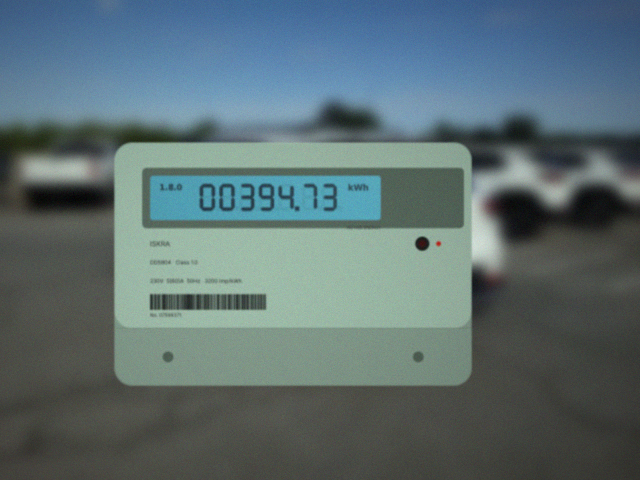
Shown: **394.73** kWh
